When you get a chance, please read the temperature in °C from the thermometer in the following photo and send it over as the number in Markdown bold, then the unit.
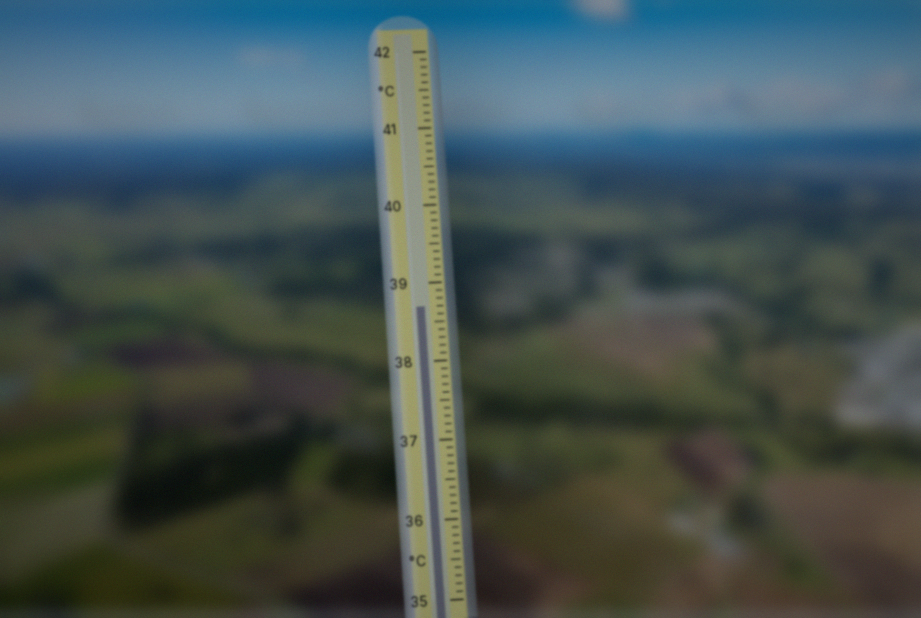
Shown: **38.7** °C
